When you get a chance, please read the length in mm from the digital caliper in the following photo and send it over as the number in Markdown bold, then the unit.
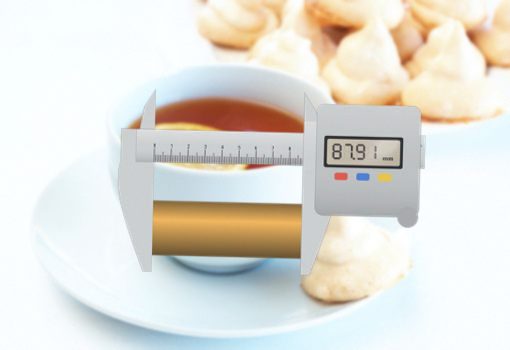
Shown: **87.91** mm
